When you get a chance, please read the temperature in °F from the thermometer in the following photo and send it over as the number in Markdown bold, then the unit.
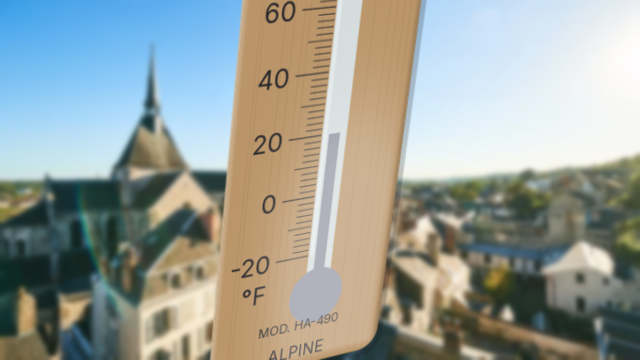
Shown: **20** °F
